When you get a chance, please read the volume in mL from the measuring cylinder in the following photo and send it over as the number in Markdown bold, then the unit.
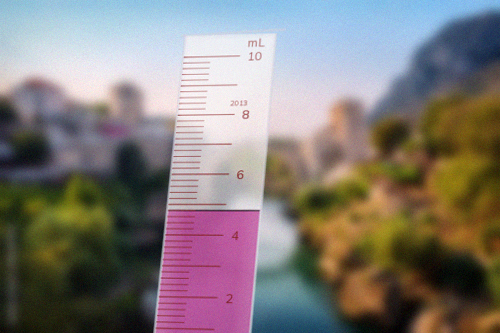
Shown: **4.8** mL
